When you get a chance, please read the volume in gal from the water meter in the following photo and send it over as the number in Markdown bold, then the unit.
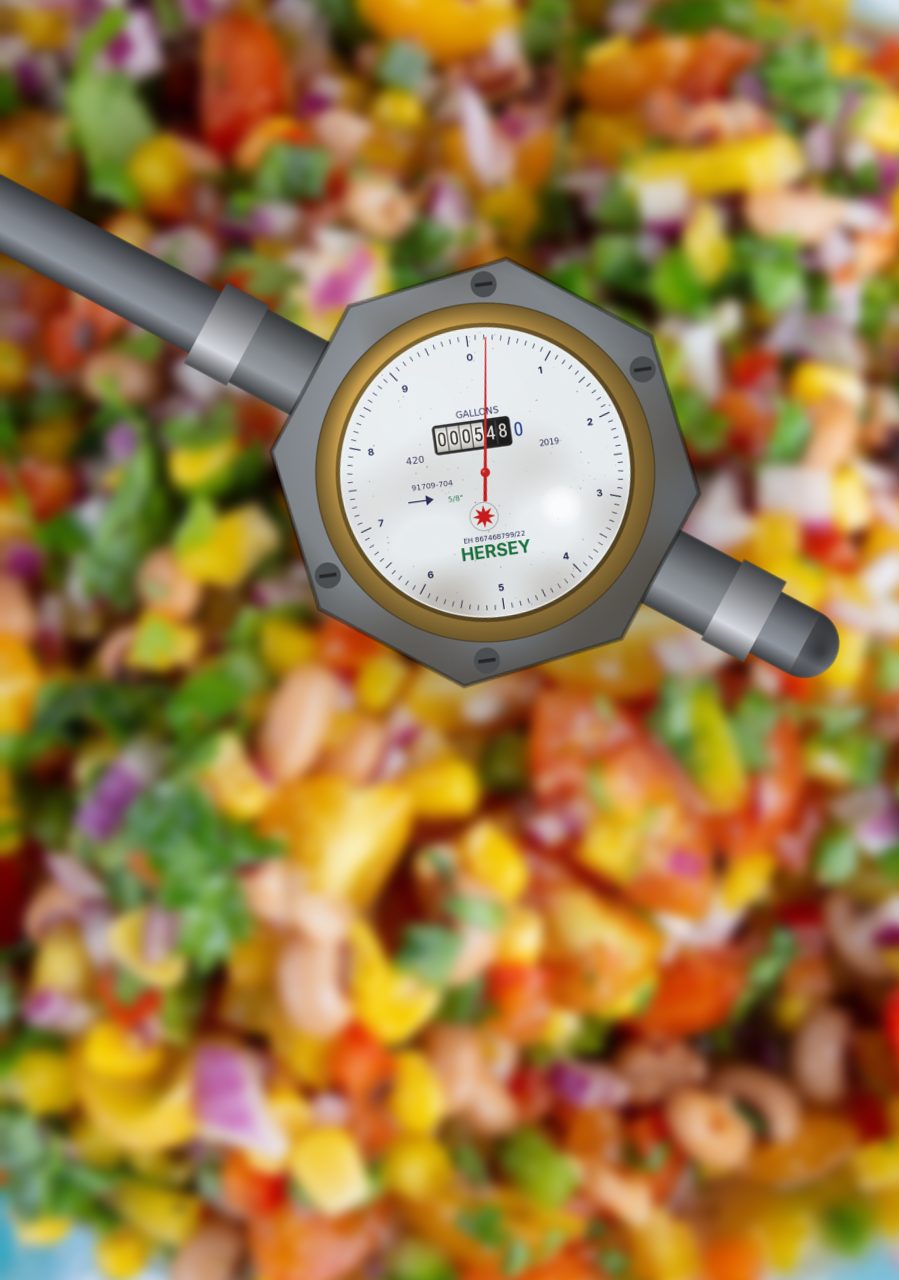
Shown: **5480.2** gal
